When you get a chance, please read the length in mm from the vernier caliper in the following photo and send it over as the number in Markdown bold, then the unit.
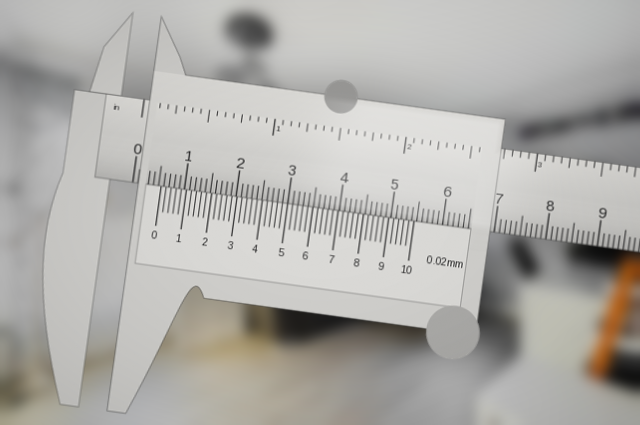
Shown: **5.5** mm
